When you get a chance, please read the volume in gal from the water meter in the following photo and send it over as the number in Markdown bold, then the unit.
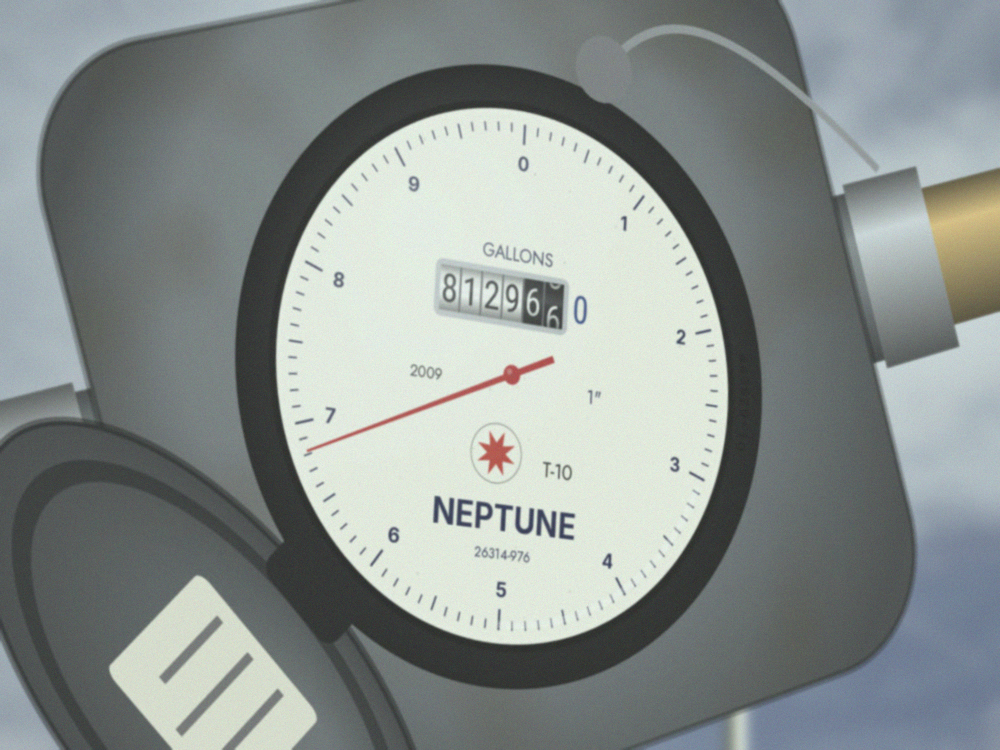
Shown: **8129656.8** gal
